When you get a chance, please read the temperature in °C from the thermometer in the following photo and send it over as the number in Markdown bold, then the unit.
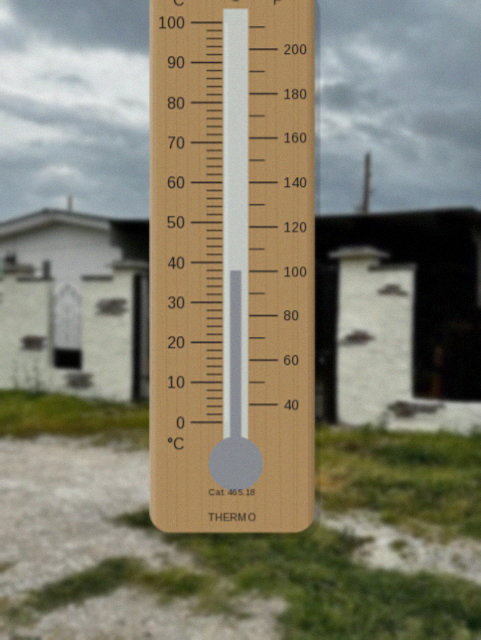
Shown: **38** °C
